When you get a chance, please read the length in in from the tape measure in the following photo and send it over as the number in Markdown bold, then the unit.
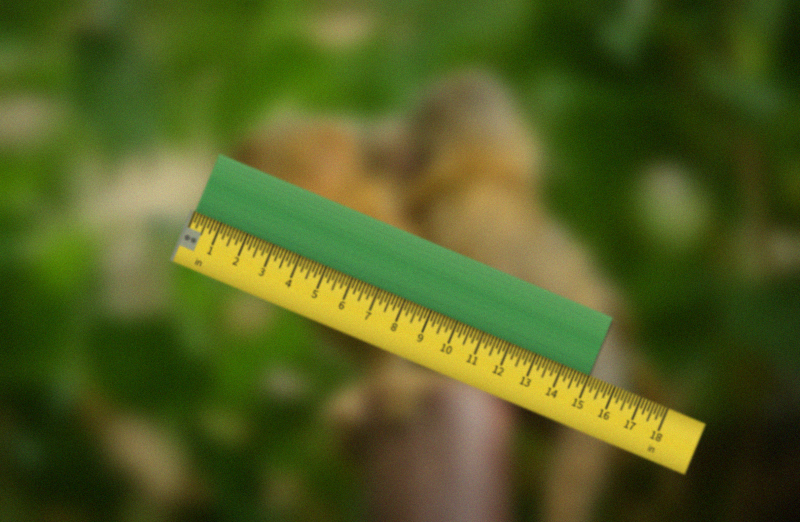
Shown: **15** in
